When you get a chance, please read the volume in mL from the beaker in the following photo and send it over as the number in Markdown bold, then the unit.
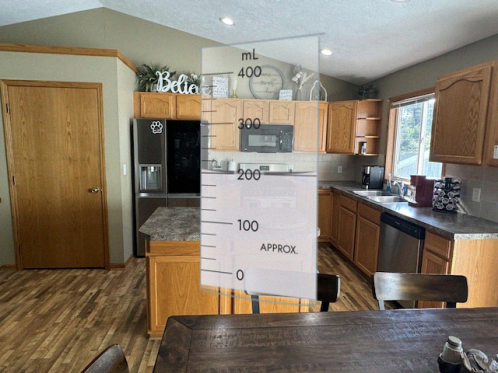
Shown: **200** mL
